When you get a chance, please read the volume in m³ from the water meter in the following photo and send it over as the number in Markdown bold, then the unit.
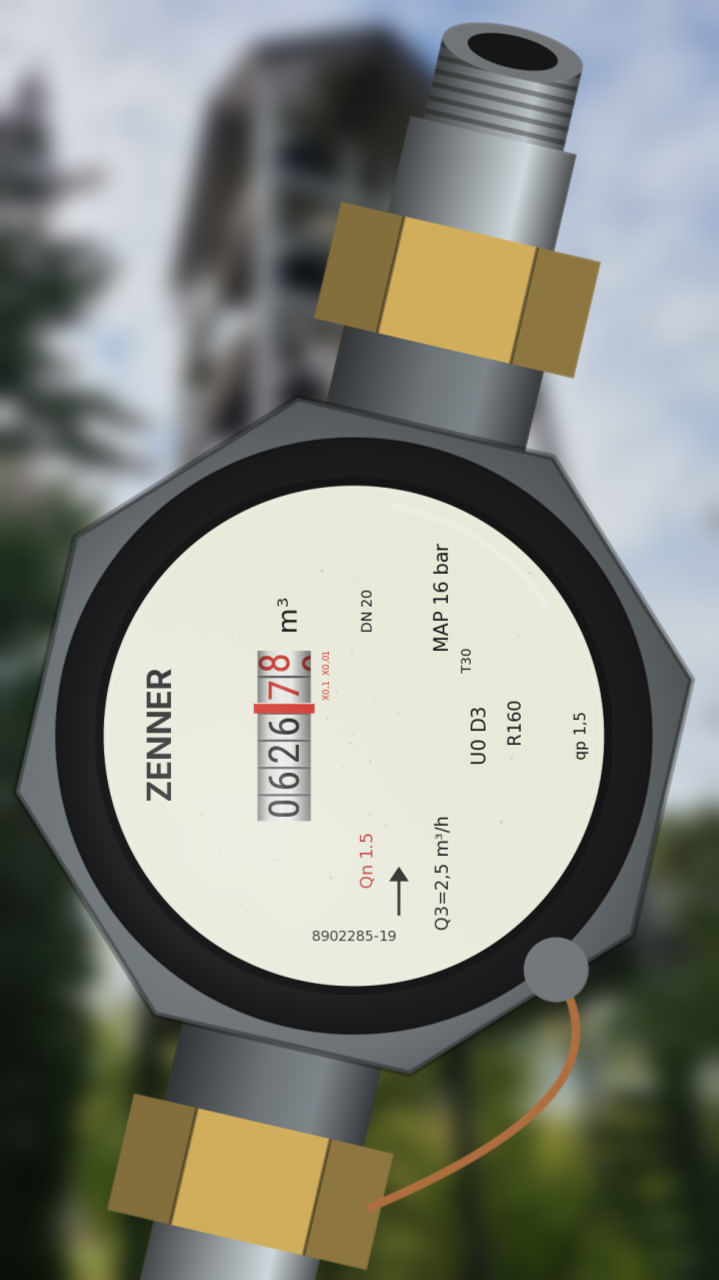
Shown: **626.78** m³
